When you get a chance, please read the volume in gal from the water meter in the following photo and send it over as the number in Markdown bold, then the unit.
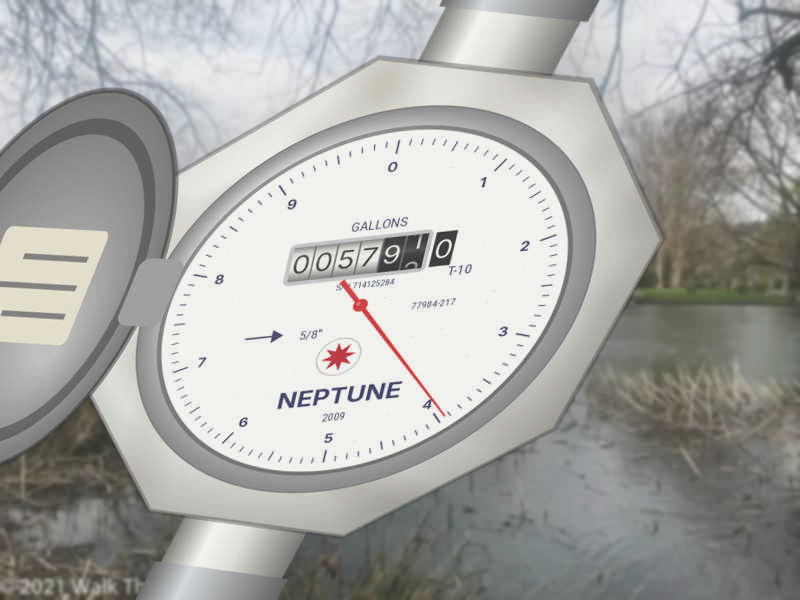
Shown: **57913.9** gal
